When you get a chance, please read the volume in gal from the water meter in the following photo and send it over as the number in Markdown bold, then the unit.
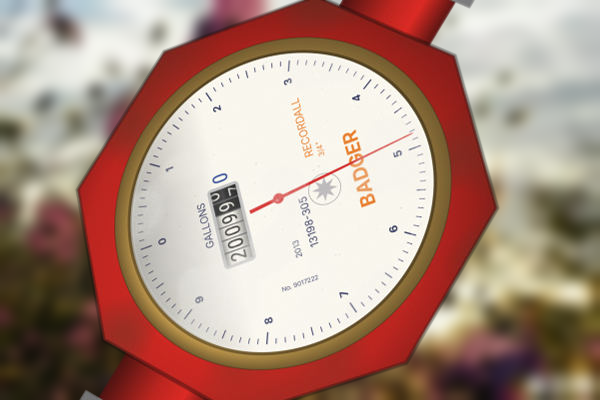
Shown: **2009964.8** gal
